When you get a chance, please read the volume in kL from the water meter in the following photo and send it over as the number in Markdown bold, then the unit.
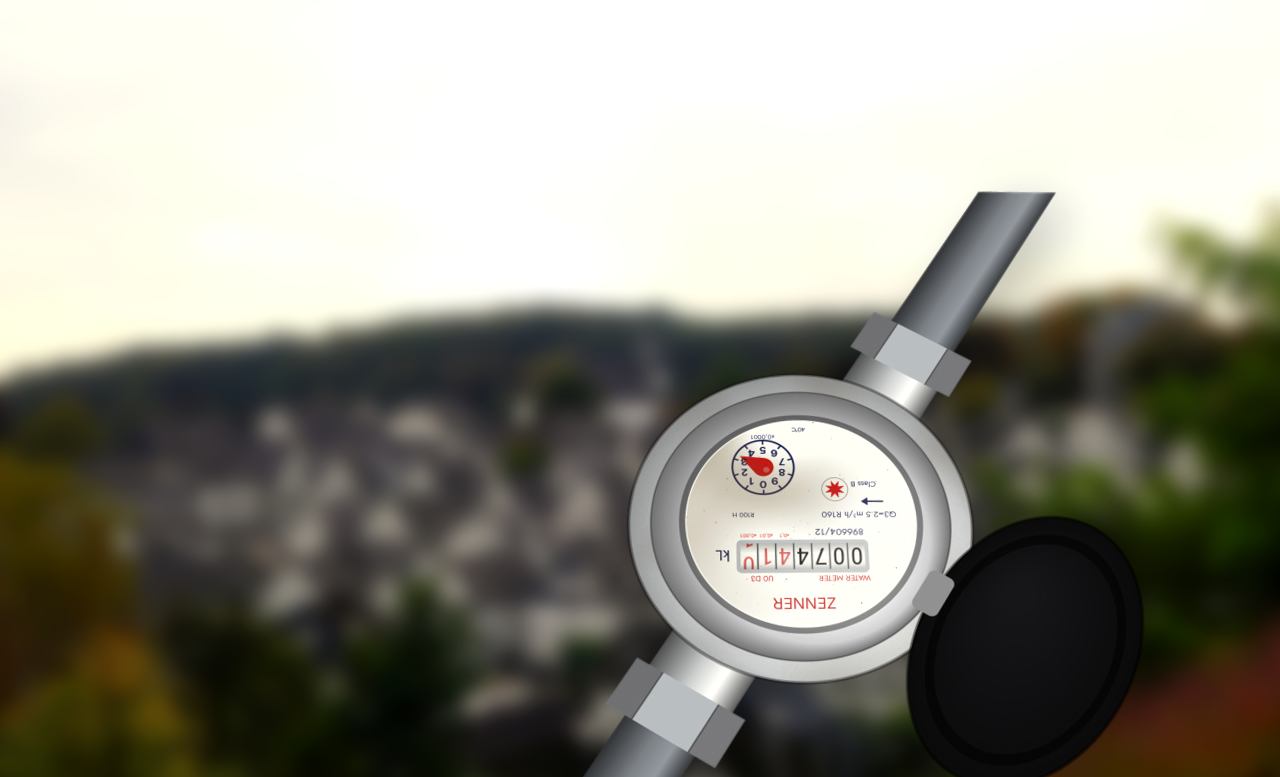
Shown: **74.4103** kL
